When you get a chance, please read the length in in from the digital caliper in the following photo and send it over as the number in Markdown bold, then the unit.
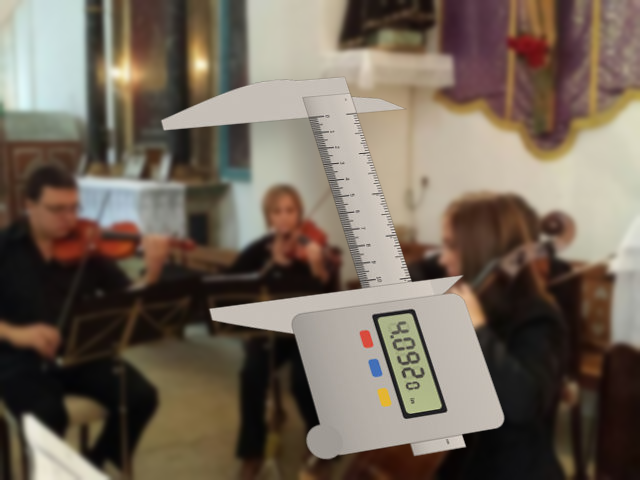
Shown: **4.0920** in
